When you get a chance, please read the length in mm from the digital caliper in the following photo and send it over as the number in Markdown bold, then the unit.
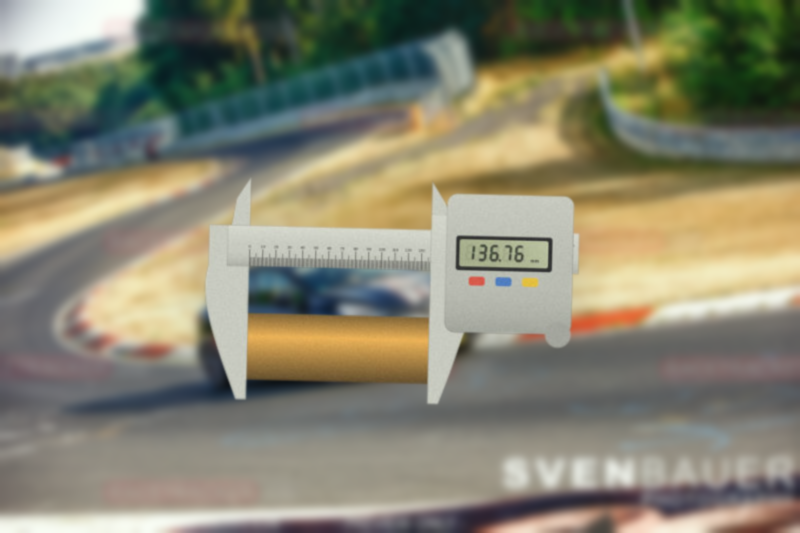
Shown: **136.76** mm
